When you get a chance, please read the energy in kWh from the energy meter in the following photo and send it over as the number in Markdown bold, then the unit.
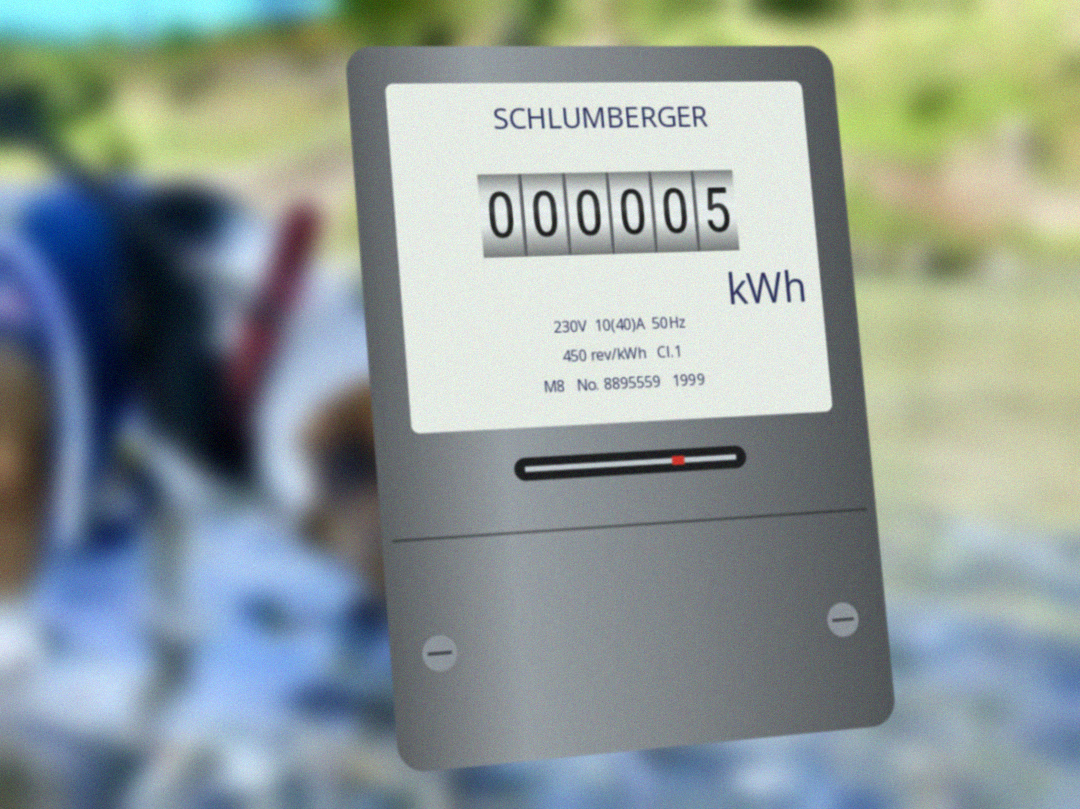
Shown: **5** kWh
